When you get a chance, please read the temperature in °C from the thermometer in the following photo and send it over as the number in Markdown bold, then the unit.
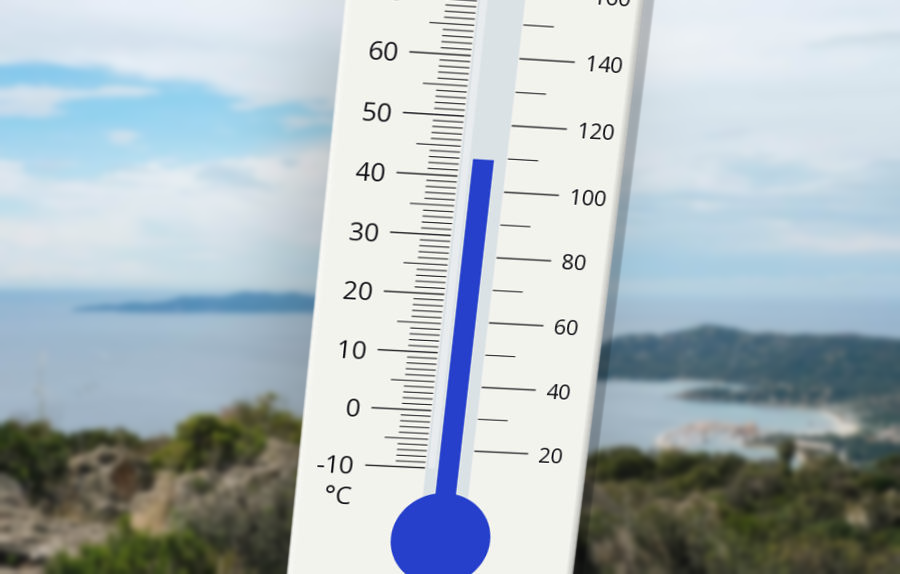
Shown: **43** °C
